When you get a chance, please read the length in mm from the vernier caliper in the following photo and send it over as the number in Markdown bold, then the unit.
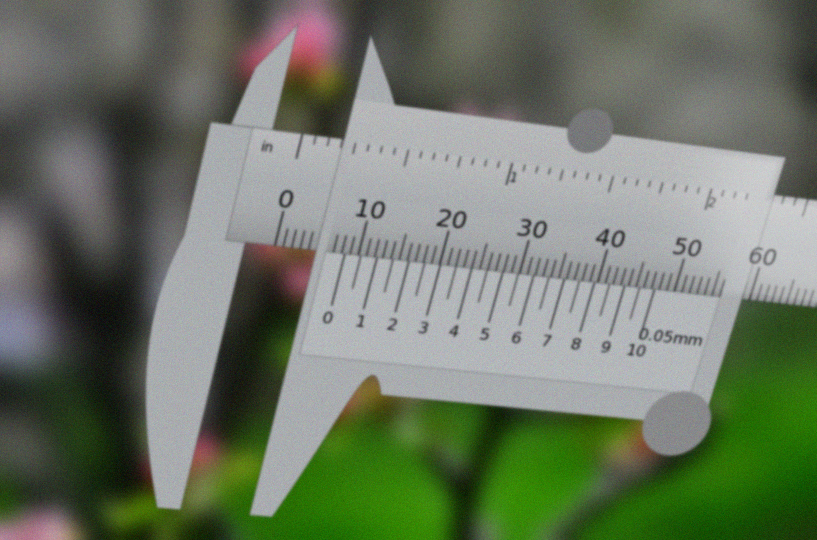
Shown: **8.4** mm
